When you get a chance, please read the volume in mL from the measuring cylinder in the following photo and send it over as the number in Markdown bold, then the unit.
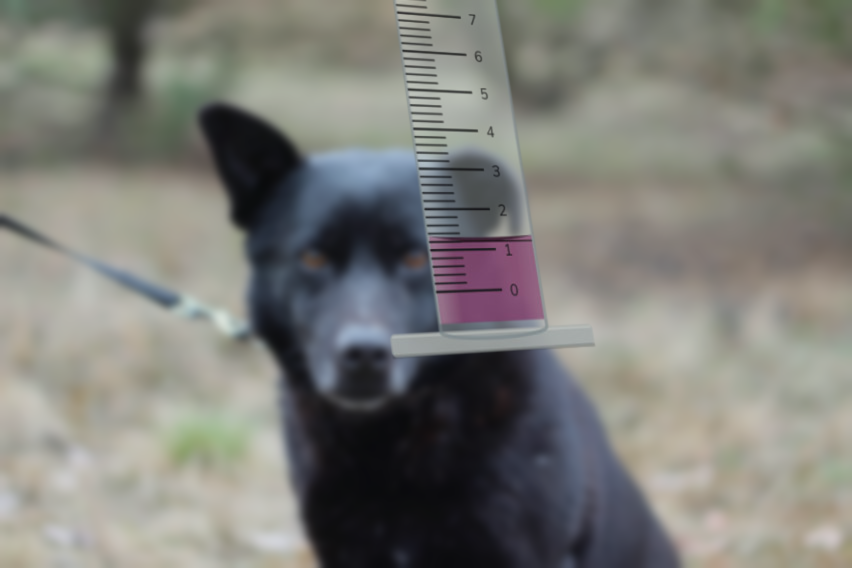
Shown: **1.2** mL
